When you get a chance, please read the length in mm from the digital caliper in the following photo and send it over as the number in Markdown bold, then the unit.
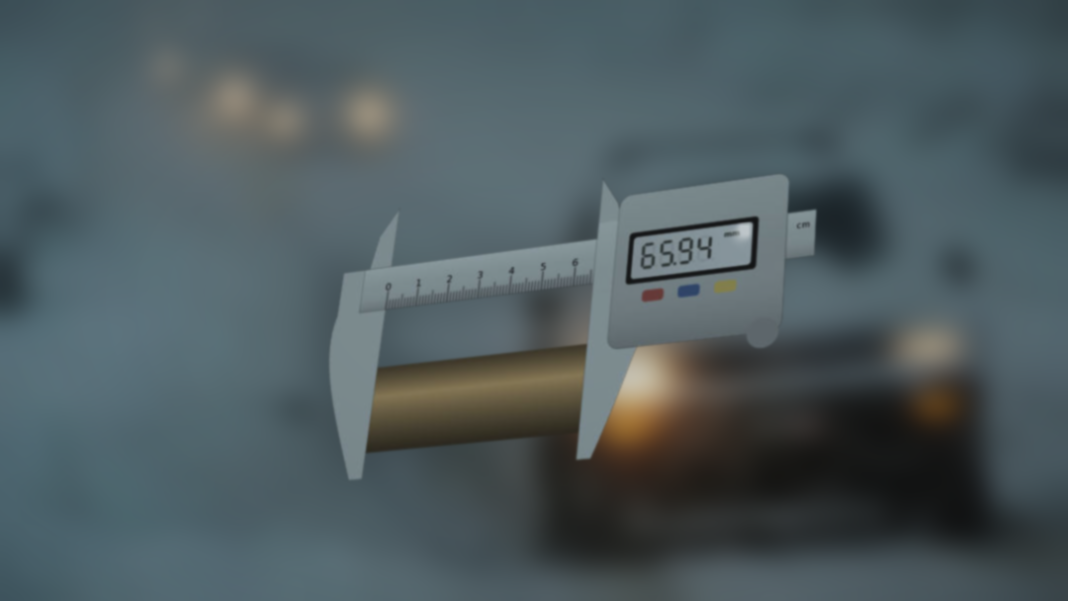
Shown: **65.94** mm
